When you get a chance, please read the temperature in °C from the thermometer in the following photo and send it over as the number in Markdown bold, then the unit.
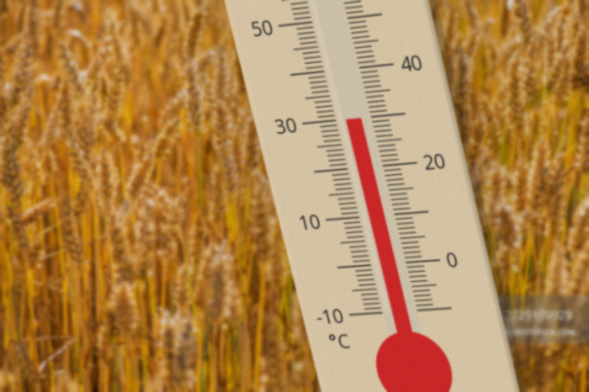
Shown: **30** °C
